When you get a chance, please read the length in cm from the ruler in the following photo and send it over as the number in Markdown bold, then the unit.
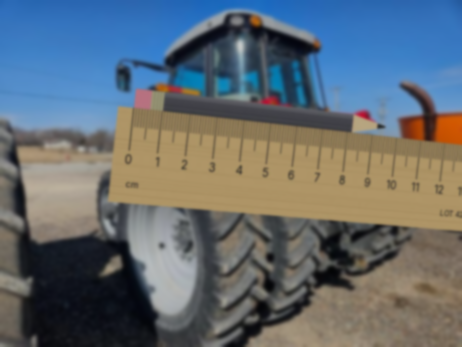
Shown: **9.5** cm
